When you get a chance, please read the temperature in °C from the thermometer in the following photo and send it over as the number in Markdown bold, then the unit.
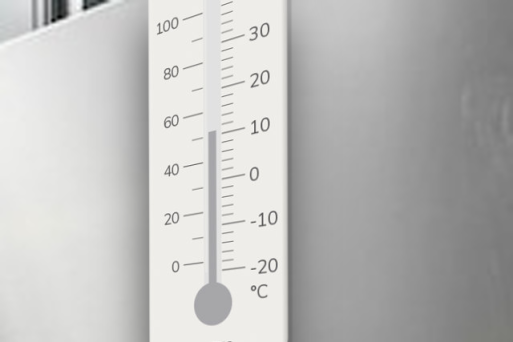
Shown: **11** °C
